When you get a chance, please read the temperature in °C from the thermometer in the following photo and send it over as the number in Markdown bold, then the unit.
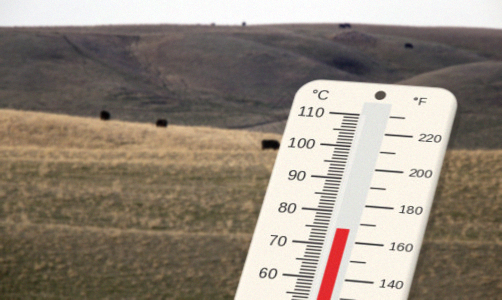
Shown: **75** °C
